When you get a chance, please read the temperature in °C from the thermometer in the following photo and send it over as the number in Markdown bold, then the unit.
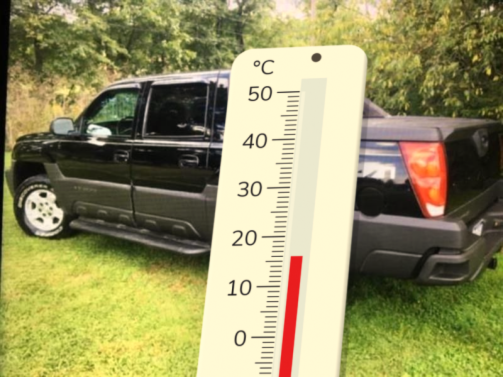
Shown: **16** °C
